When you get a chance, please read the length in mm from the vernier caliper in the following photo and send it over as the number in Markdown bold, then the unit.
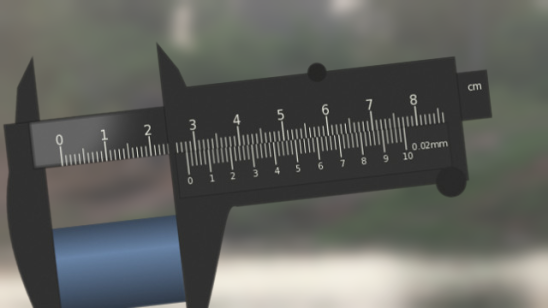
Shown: **28.0** mm
